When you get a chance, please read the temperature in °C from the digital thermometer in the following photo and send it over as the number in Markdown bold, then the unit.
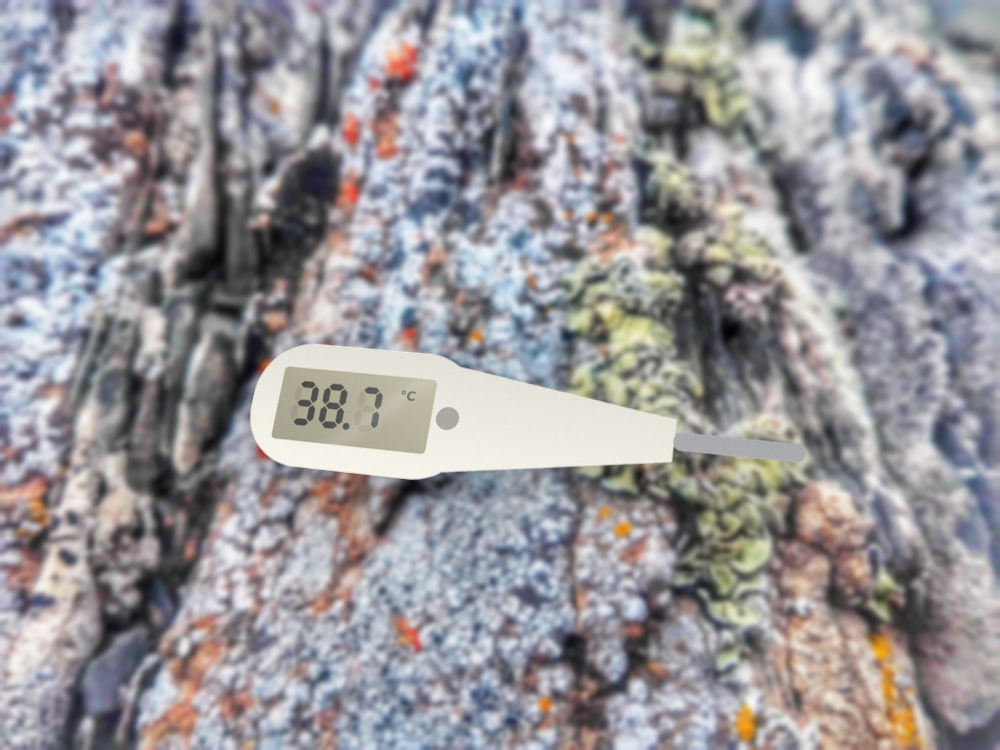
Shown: **38.7** °C
